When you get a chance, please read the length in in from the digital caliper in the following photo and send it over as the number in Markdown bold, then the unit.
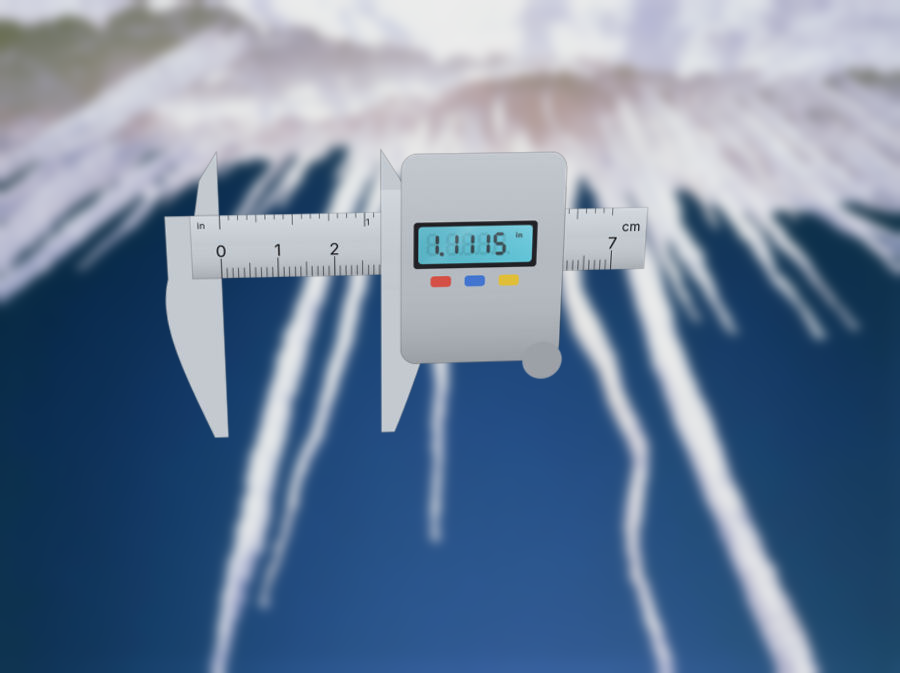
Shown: **1.1115** in
